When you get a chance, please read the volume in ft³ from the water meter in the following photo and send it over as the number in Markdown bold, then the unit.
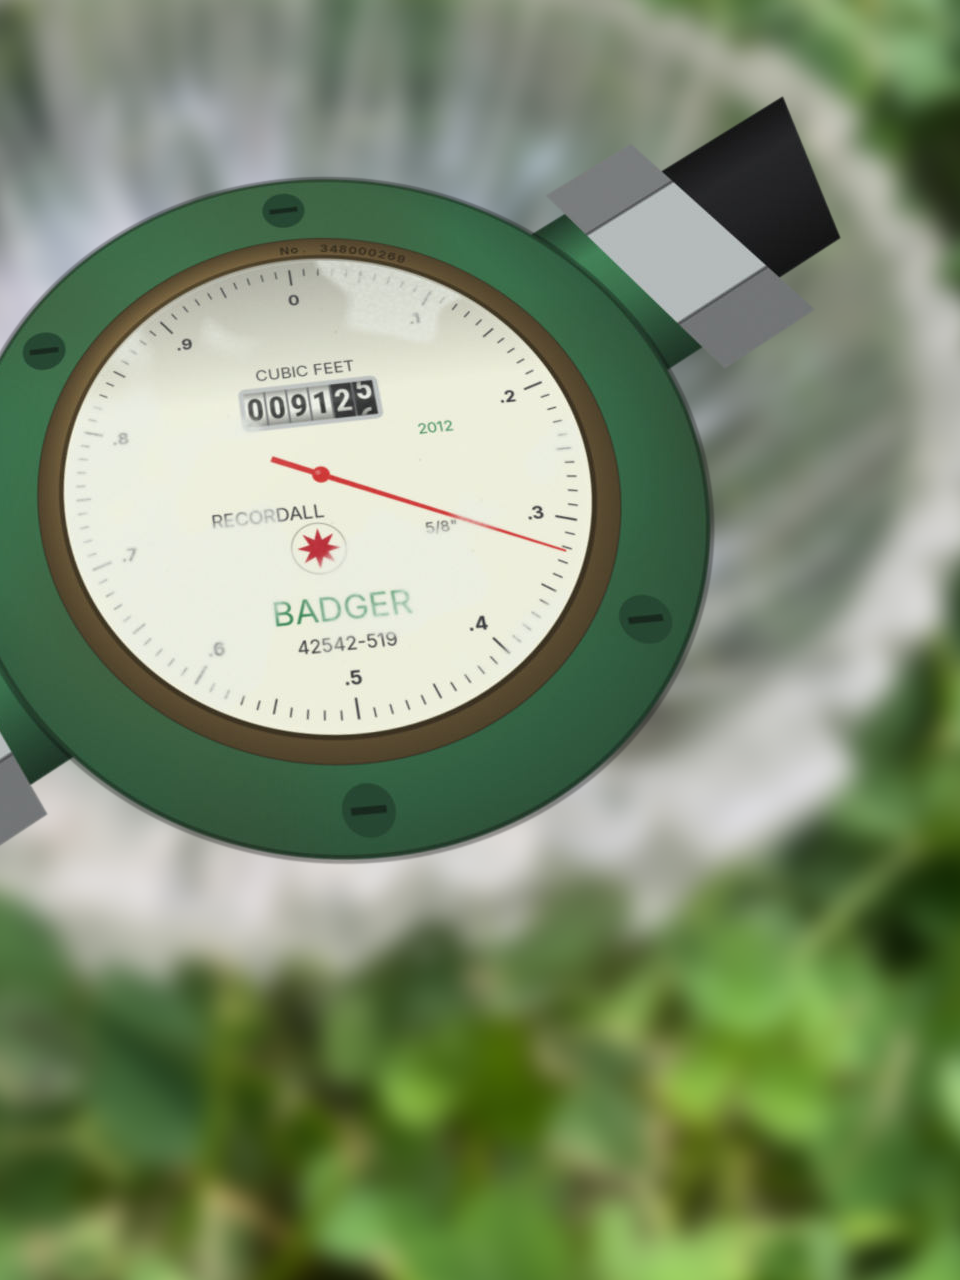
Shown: **9125.32** ft³
